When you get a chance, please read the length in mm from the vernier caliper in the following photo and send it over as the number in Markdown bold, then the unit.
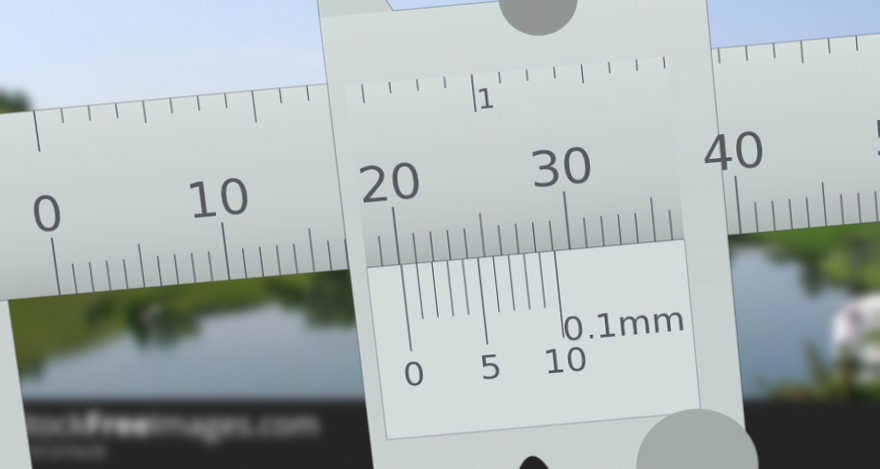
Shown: **20.1** mm
